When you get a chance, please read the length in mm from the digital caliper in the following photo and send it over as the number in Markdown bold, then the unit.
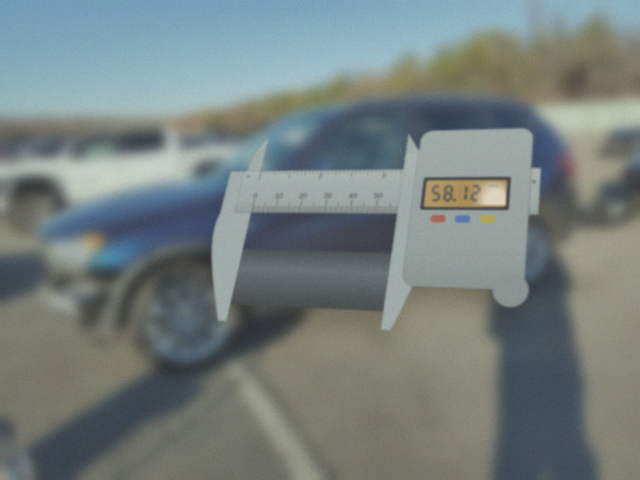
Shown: **58.12** mm
